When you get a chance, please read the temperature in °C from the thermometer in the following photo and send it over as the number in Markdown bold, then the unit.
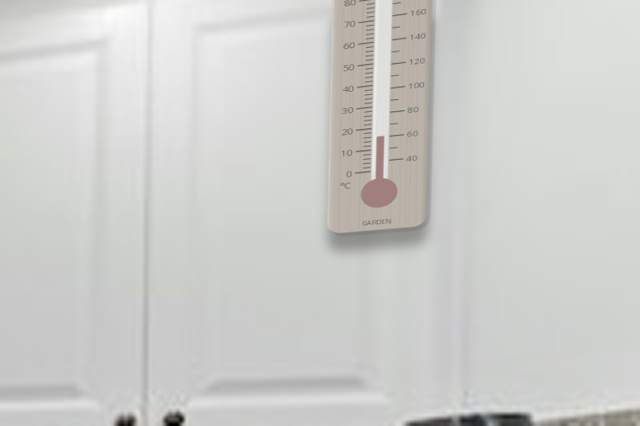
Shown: **16** °C
